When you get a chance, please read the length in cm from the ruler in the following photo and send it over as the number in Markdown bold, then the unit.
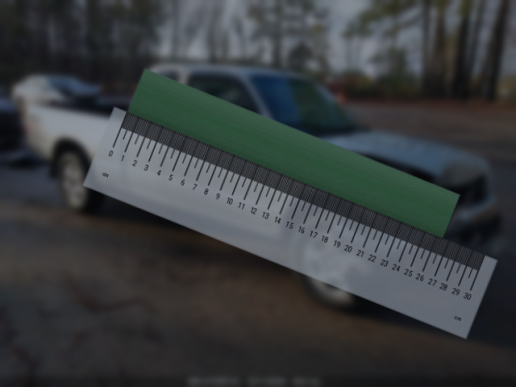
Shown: **26.5** cm
